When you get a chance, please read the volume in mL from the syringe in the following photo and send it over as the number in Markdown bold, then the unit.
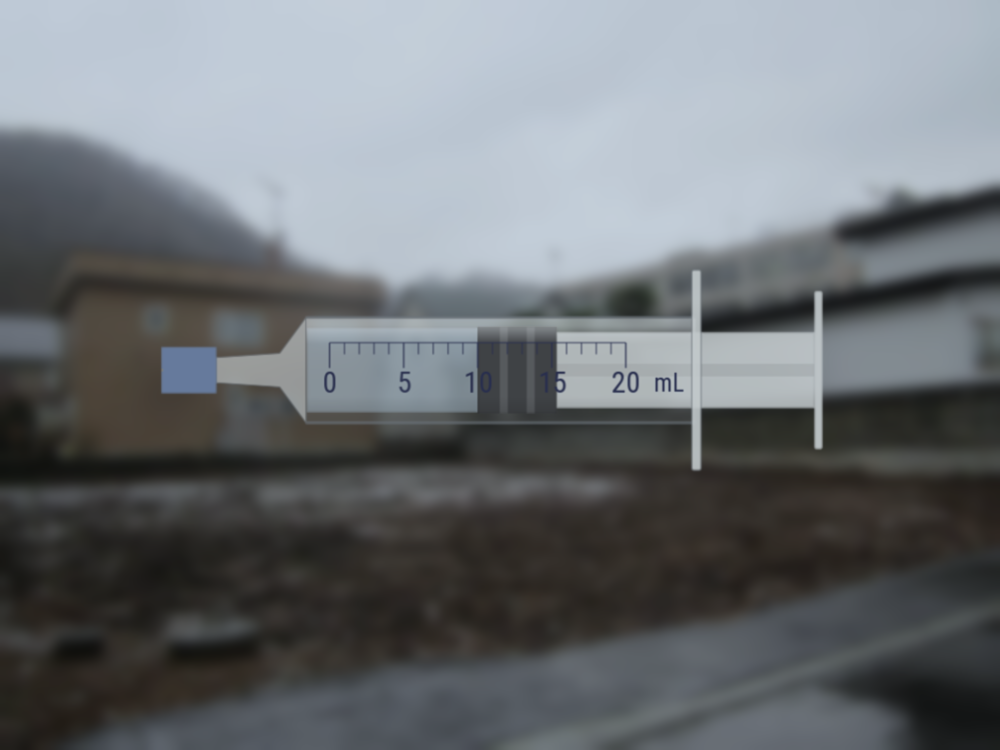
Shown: **10** mL
